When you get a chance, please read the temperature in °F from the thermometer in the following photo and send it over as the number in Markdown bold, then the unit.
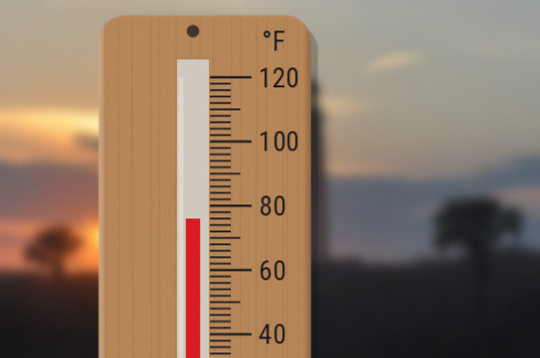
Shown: **76** °F
